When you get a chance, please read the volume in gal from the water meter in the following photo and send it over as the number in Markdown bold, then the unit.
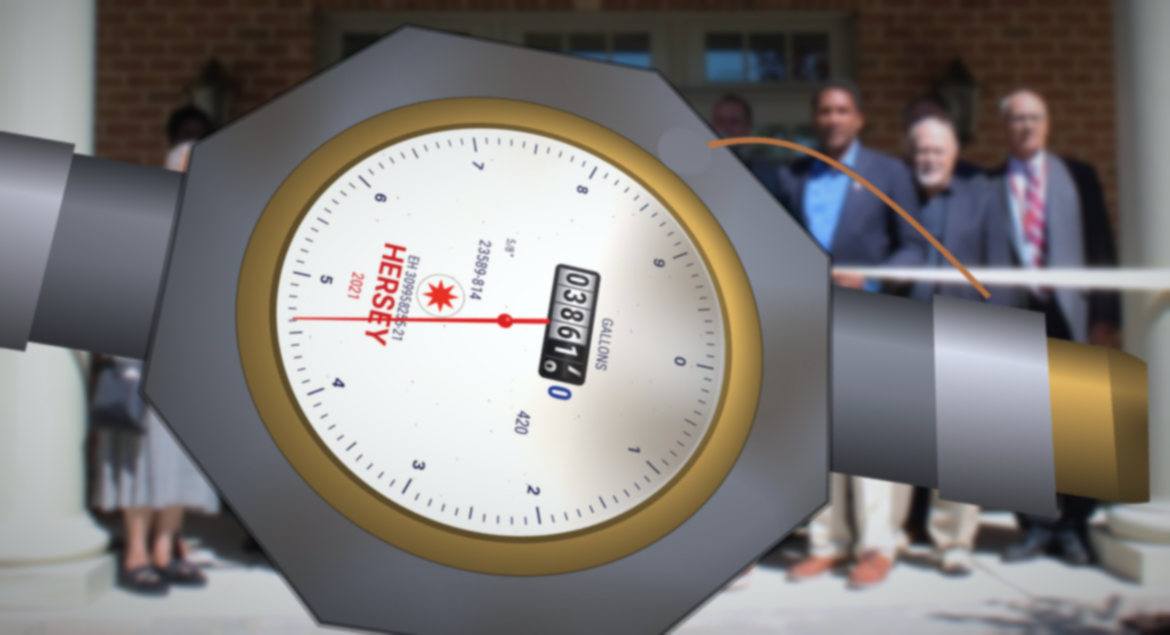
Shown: **386174.6** gal
